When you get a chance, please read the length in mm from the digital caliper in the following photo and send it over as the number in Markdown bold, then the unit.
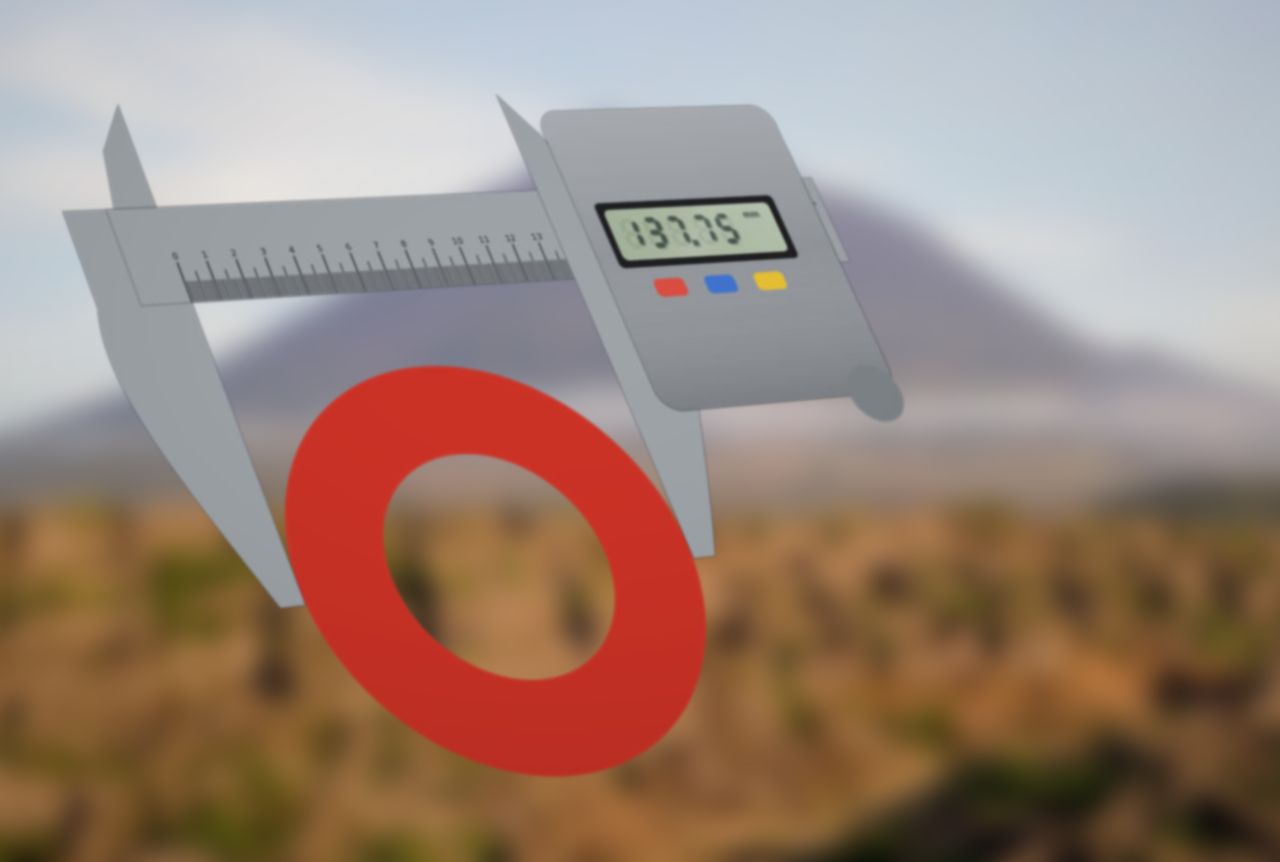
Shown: **137.75** mm
